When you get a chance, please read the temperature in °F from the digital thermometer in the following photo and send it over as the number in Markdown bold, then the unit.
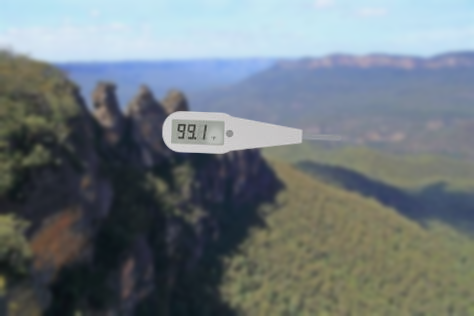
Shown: **99.1** °F
